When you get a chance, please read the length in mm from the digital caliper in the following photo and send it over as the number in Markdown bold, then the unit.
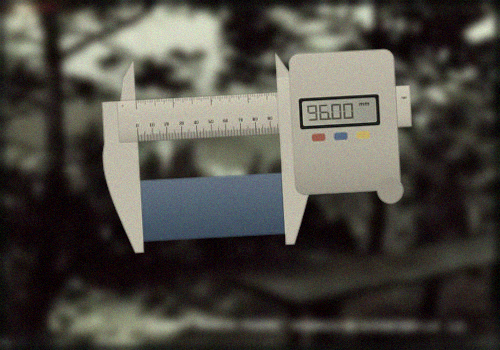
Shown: **96.00** mm
